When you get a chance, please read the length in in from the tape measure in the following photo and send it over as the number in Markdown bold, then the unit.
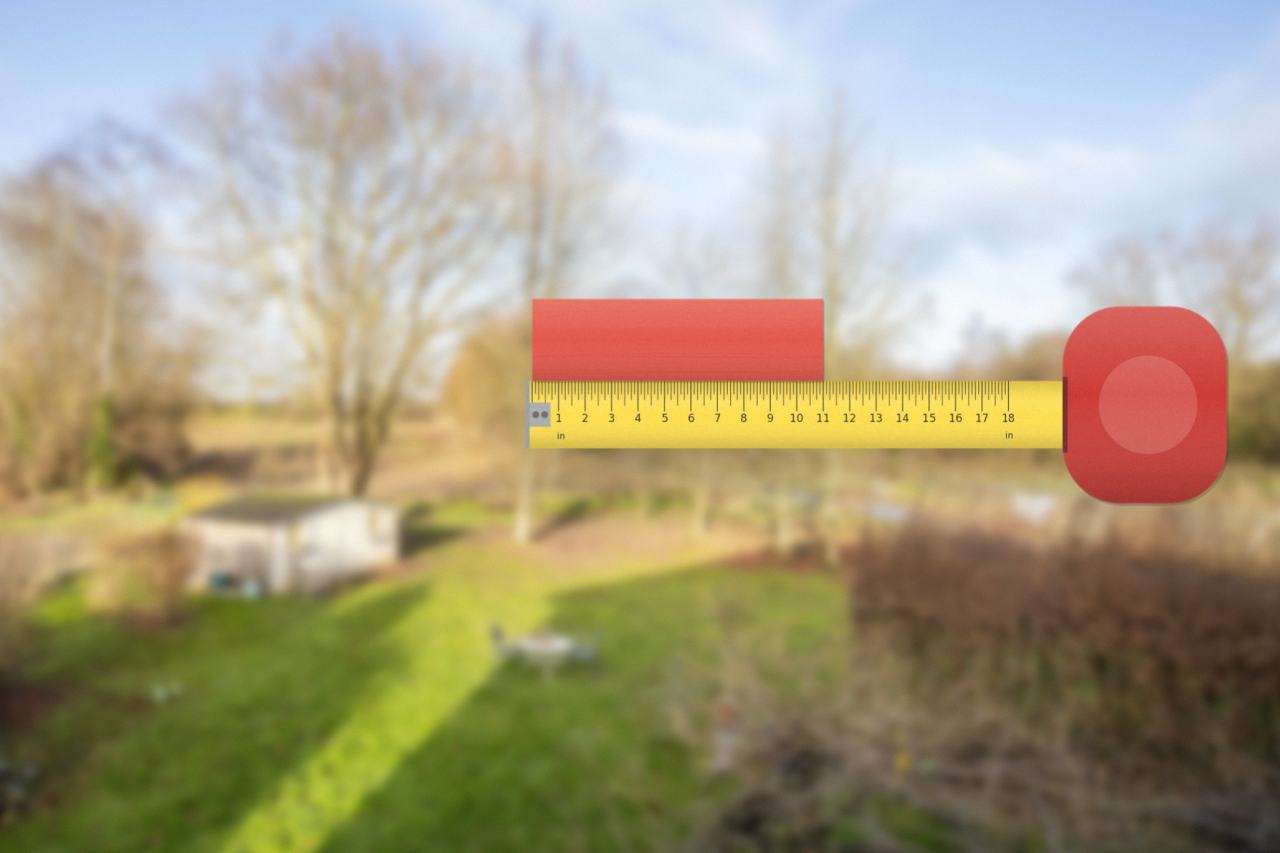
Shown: **11** in
